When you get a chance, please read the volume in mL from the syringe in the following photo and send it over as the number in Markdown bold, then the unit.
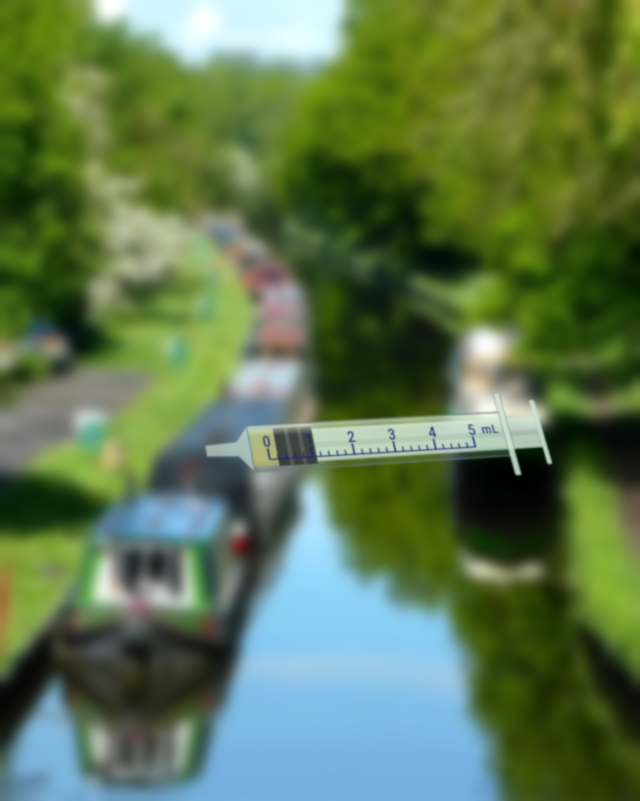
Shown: **0.2** mL
